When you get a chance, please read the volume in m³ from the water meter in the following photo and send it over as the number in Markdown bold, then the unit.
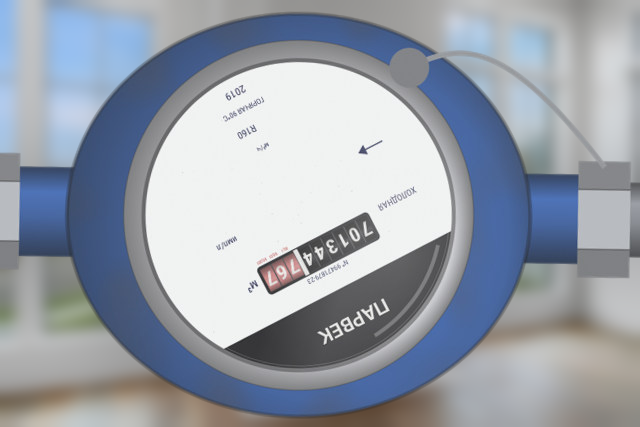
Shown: **701344.767** m³
